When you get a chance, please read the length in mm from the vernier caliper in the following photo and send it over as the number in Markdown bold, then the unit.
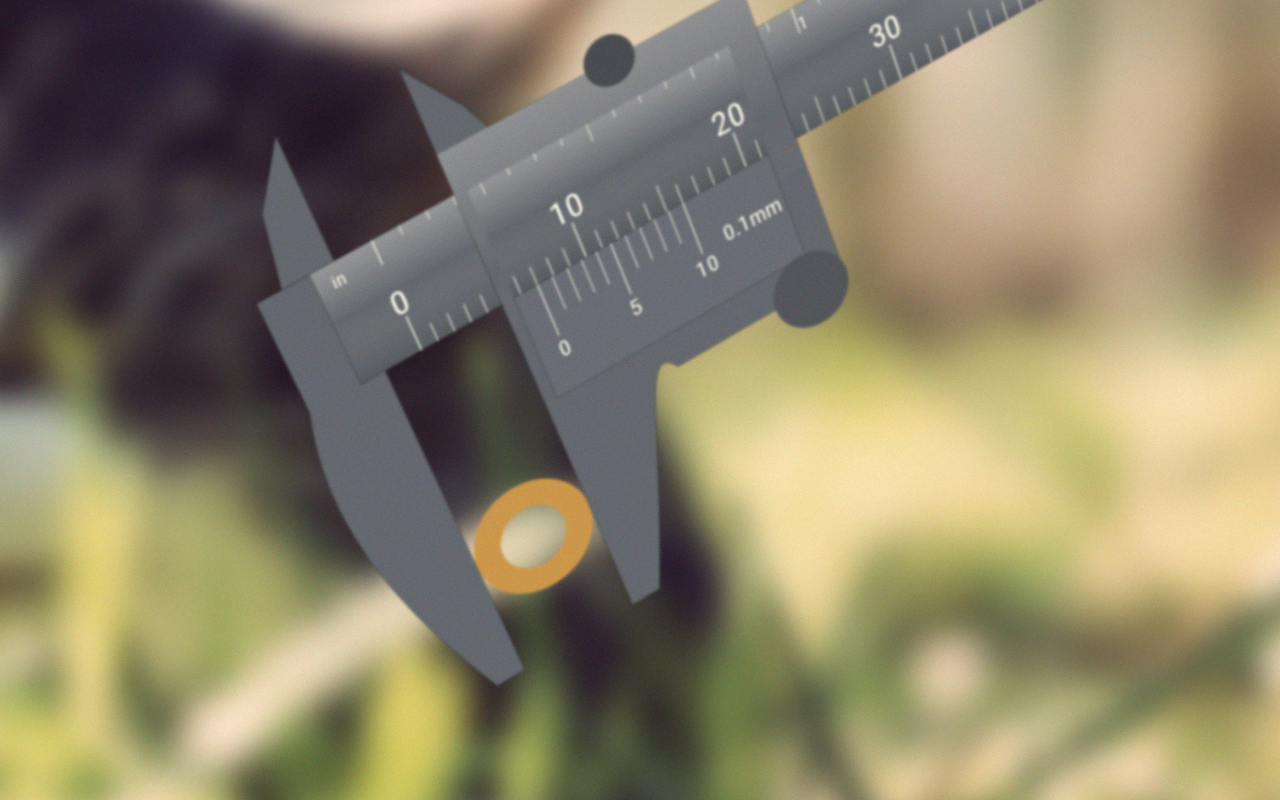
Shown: **7.0** mm
